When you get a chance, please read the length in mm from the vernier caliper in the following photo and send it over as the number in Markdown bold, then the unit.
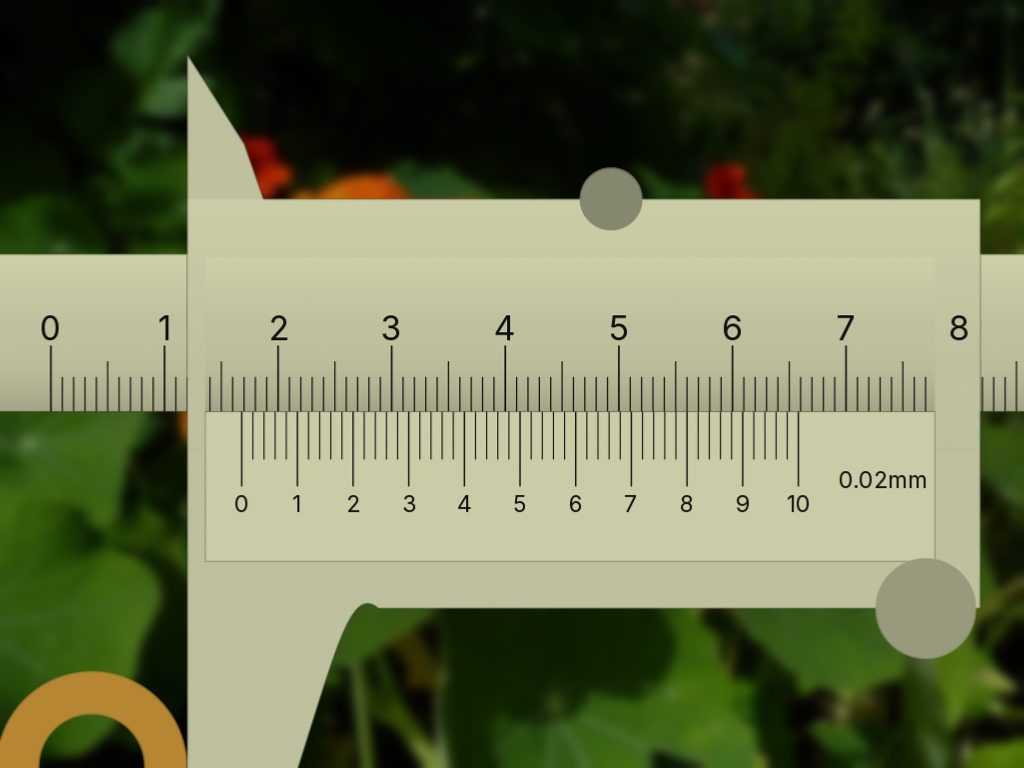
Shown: **16.8** mm
